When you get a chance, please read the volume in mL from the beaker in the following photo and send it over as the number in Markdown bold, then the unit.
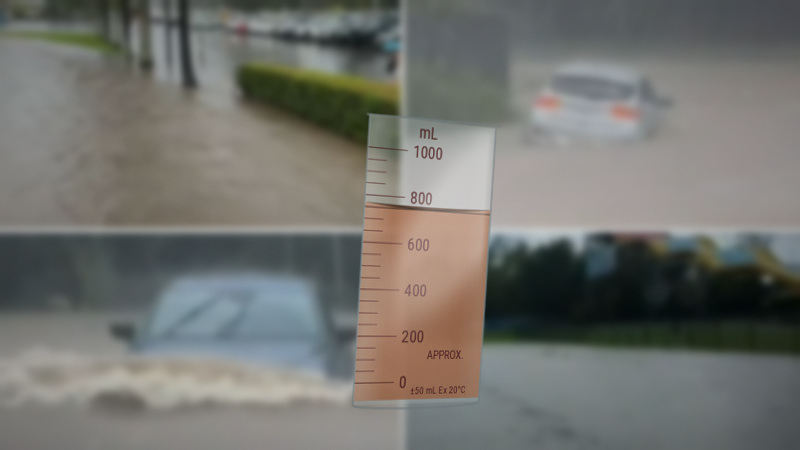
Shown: **750** mL
